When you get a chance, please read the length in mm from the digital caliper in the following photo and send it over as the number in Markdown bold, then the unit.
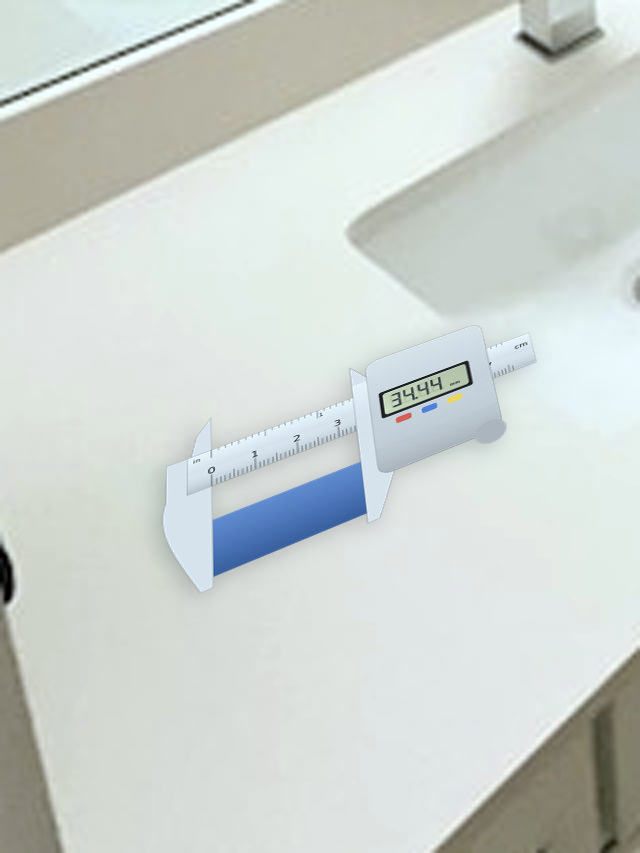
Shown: **34.44** mm
